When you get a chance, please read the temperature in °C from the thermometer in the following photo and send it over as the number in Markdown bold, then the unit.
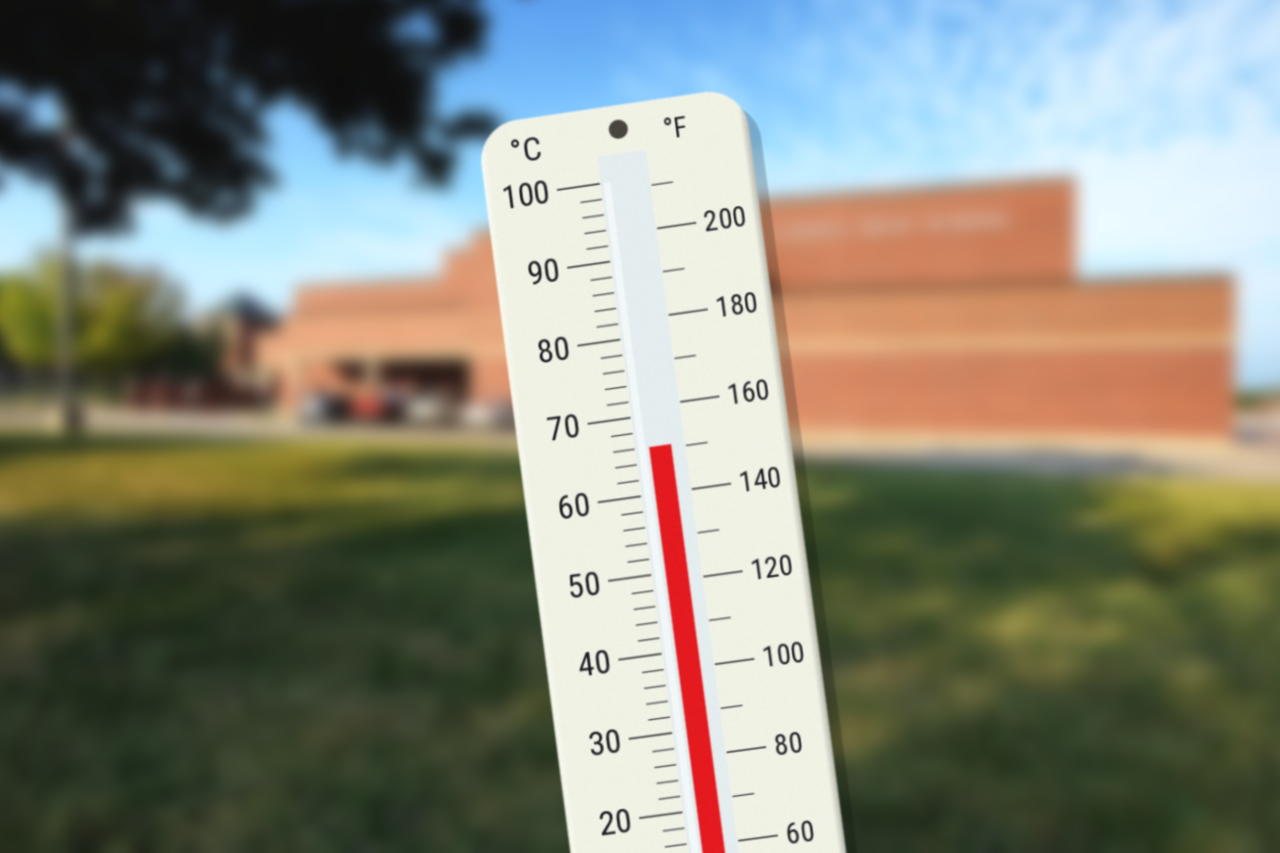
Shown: **66** °C
